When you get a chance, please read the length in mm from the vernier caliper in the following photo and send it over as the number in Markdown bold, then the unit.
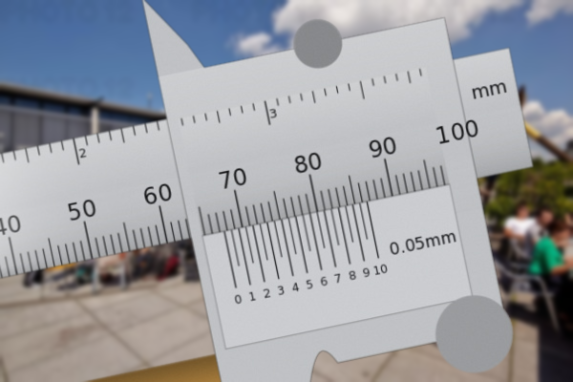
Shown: **67.6** mm
